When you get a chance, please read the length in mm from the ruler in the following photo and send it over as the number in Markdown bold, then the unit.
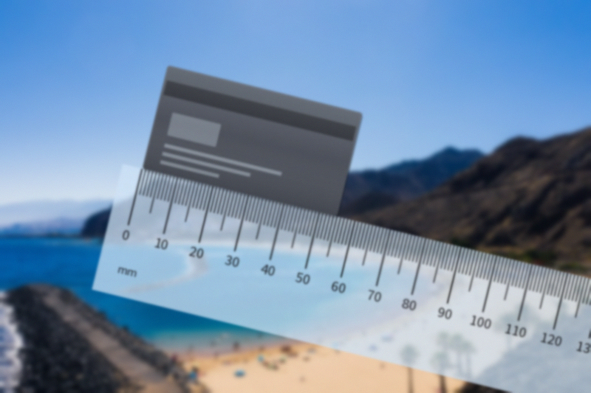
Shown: **55** mm
